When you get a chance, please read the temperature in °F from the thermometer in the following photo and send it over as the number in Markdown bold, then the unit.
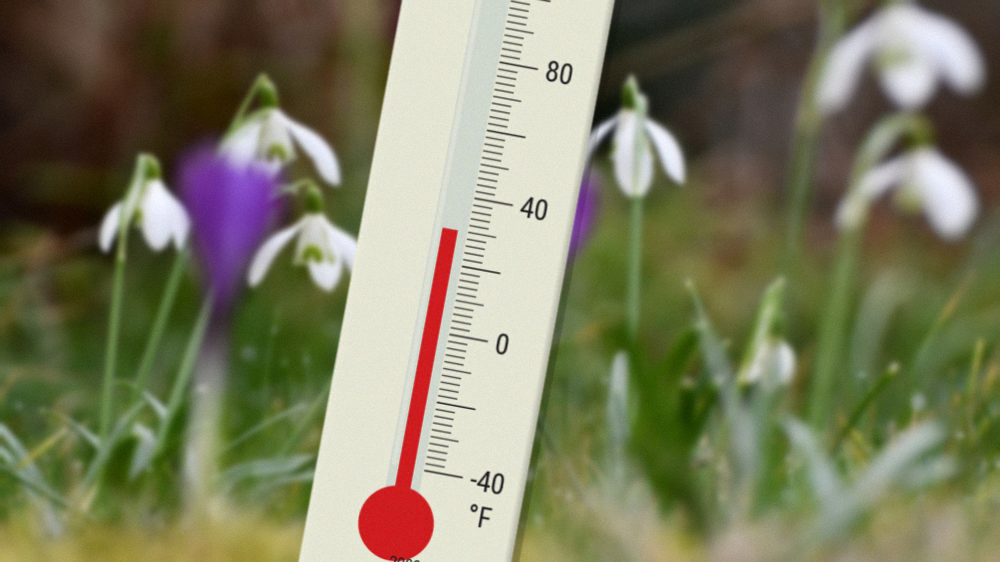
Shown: **30** °F
